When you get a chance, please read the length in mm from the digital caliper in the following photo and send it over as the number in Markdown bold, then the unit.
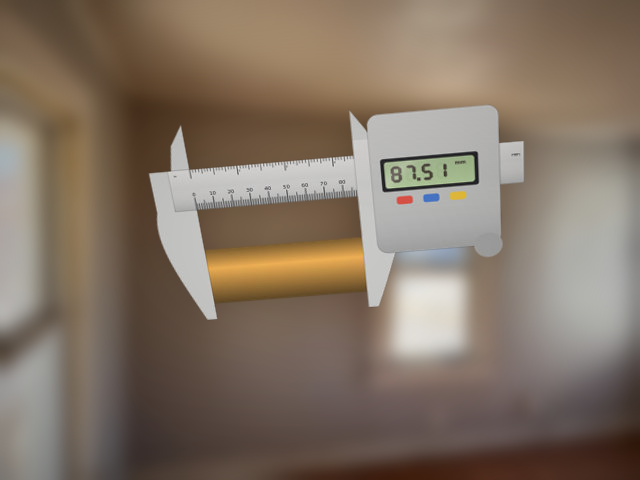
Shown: **87.51** mm
